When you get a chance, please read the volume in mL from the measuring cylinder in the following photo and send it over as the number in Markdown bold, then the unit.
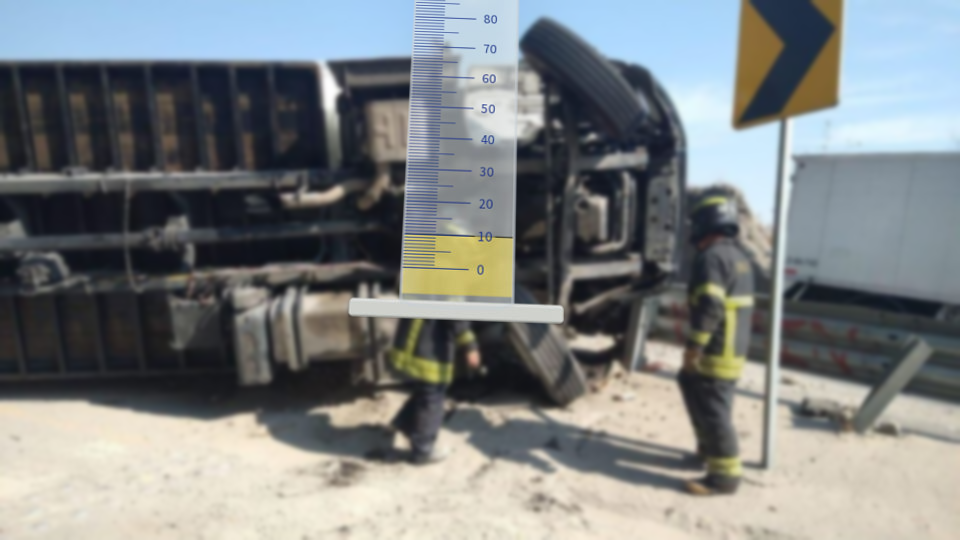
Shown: **10** mL
